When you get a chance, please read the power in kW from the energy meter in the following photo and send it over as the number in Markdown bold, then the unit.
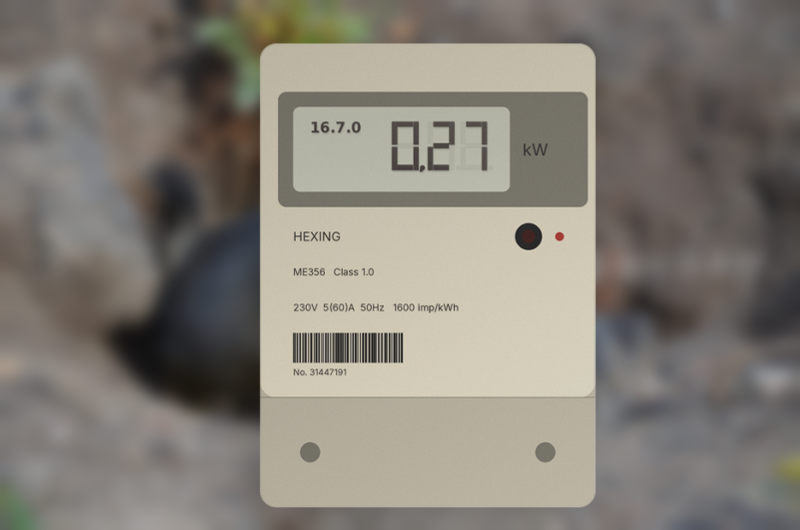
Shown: **0.27** kW
